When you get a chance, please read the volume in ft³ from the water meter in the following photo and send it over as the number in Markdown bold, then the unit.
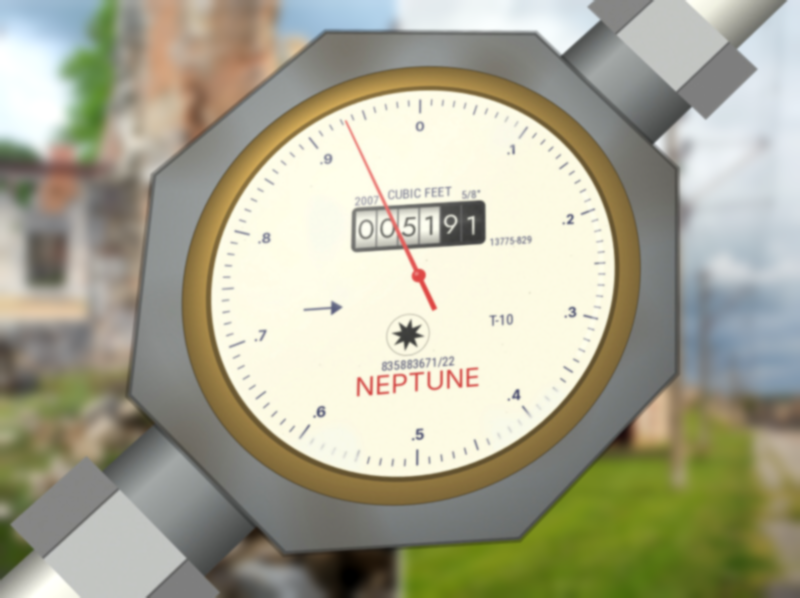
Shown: **5190.93** ft³
